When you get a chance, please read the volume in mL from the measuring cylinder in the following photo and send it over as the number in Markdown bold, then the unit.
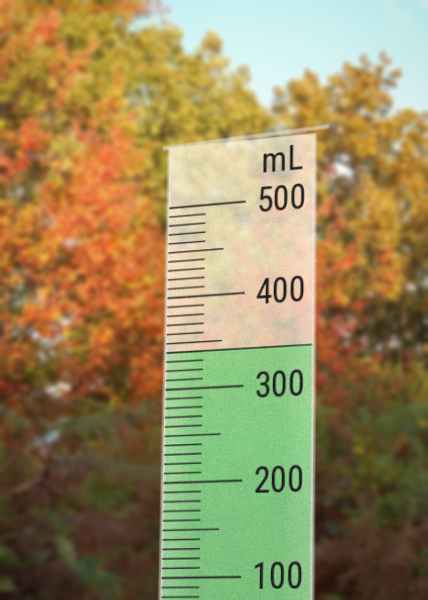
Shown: **340** mL
